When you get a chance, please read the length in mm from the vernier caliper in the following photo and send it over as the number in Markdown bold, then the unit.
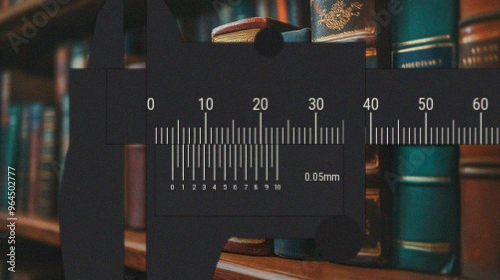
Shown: **4.0** mm
